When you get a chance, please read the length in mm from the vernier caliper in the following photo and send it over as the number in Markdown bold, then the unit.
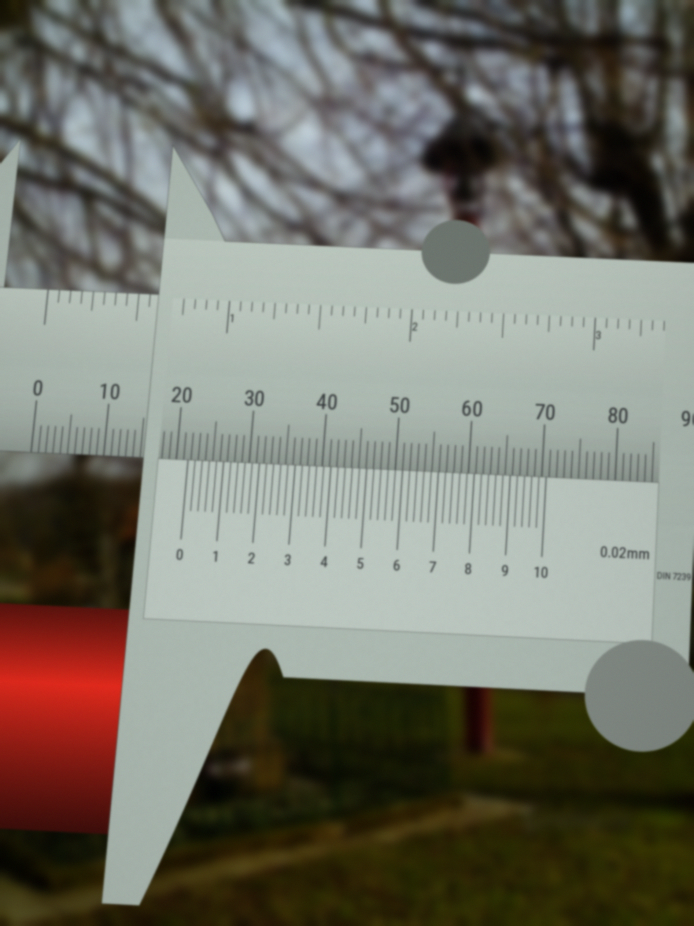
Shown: **21.6** mm
